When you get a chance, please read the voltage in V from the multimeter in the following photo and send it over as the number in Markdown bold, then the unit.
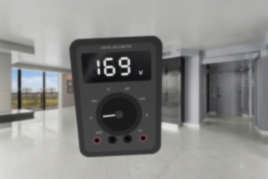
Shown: **169** V
